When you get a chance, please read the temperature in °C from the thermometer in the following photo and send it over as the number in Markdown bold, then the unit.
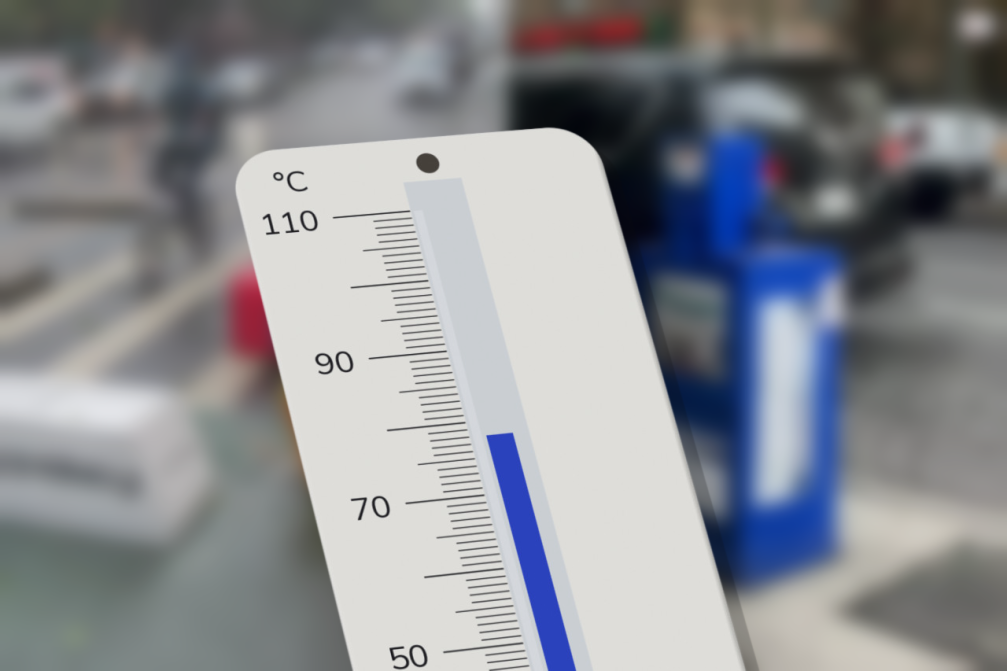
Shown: **78** °C
